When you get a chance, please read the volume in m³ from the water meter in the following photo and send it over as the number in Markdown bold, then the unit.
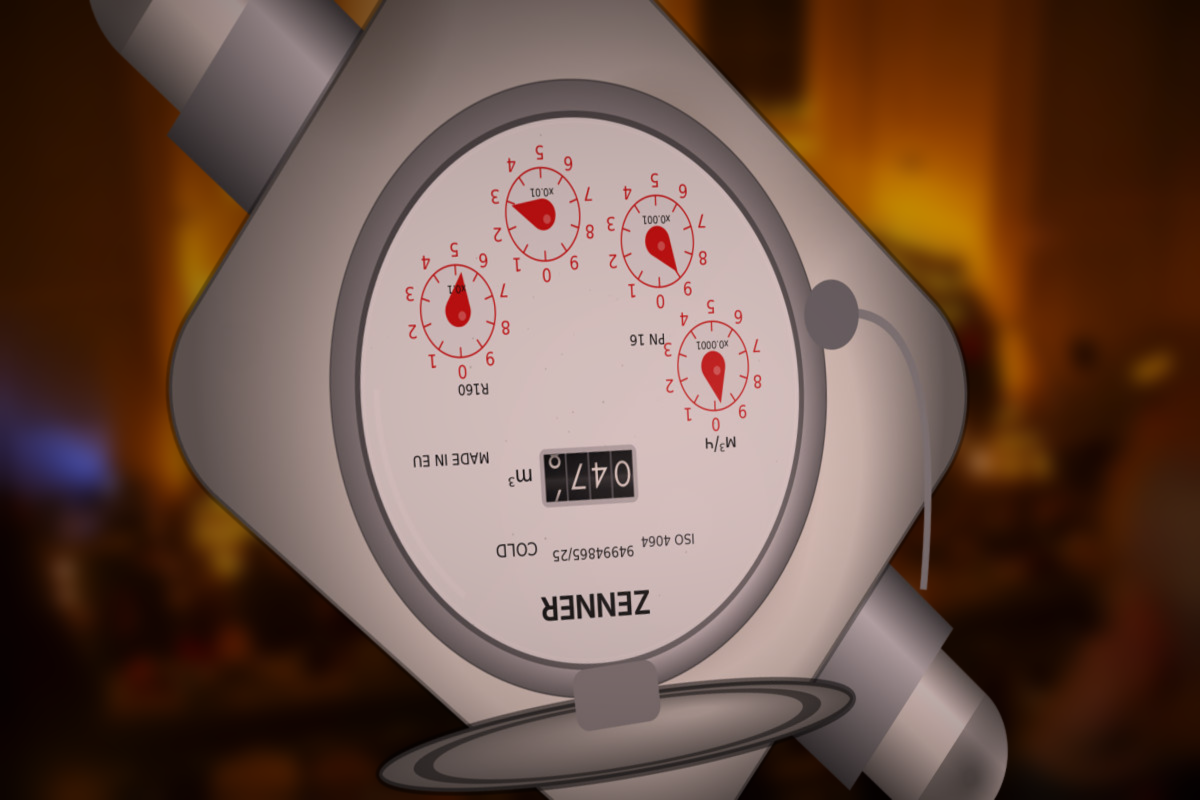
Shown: **477.5289** m³
